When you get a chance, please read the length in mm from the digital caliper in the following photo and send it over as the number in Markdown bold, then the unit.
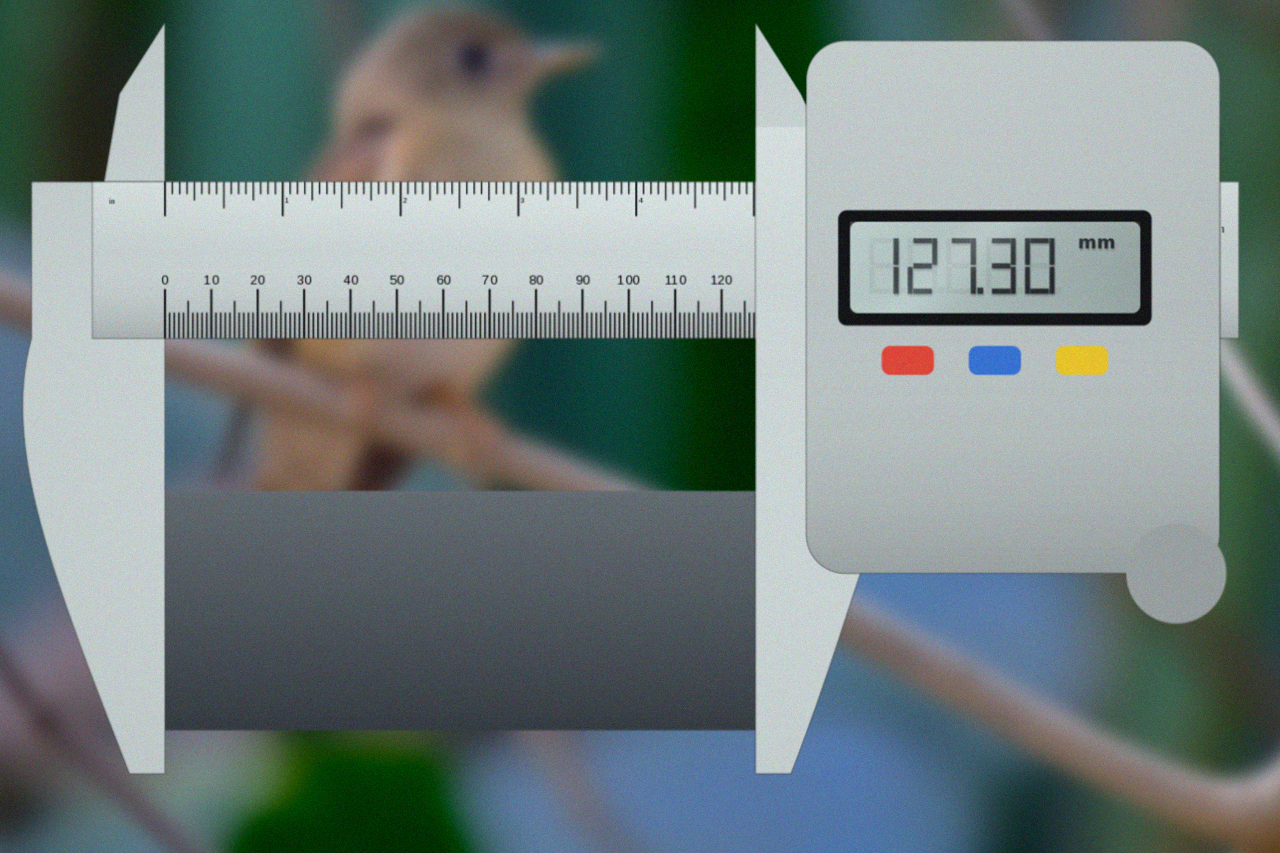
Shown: **127.30** mm
